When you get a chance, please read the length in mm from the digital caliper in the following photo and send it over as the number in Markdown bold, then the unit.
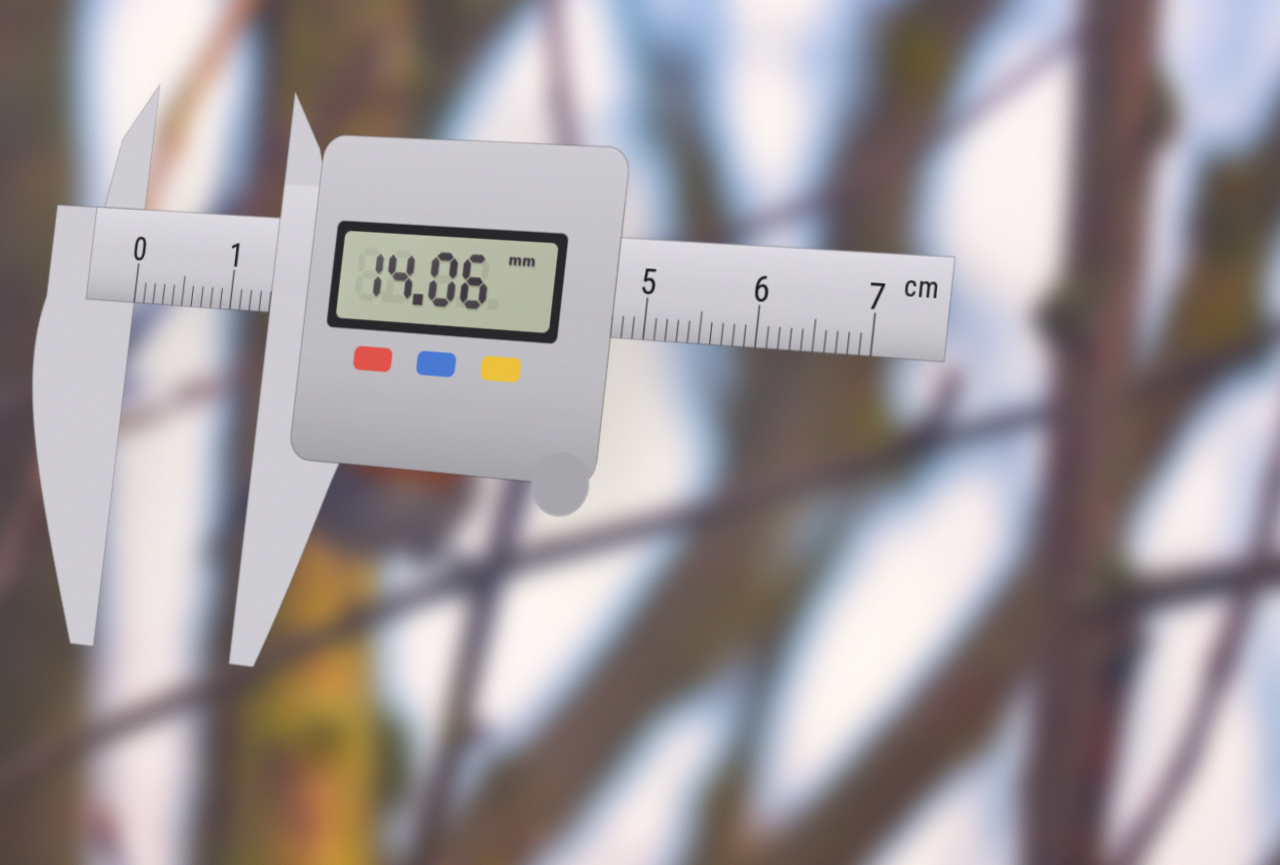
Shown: **14.06** mm
